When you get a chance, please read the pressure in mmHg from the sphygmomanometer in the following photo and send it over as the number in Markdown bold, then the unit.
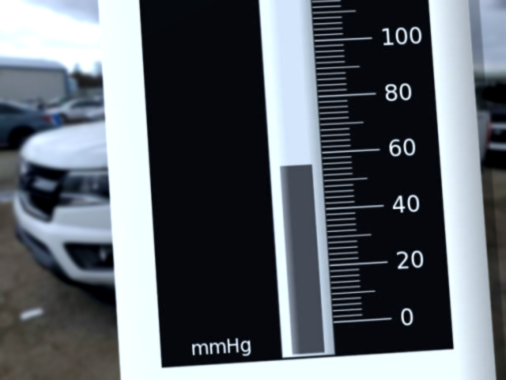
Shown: **56** mmHg
